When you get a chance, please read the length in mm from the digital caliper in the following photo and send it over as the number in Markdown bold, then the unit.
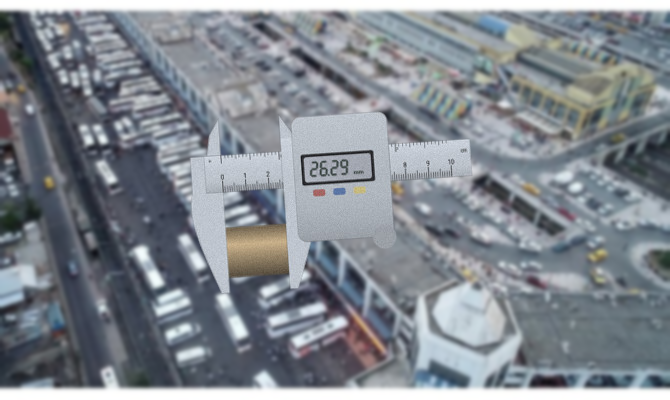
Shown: **26.29** mm
